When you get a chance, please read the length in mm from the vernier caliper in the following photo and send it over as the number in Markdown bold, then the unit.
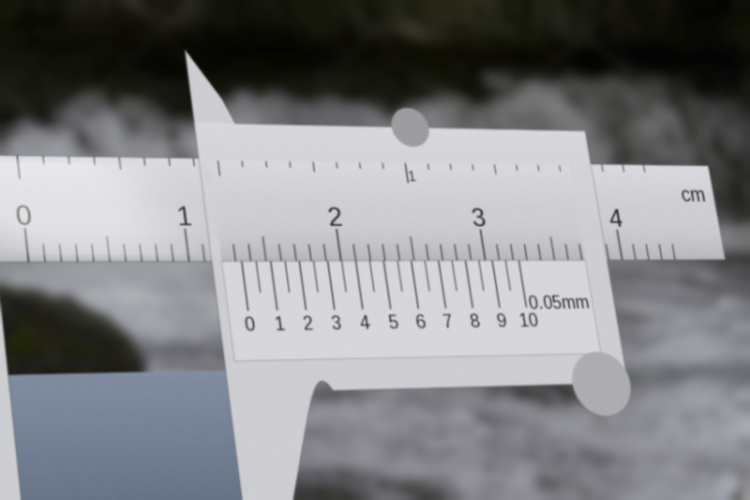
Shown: **13.4** mm
